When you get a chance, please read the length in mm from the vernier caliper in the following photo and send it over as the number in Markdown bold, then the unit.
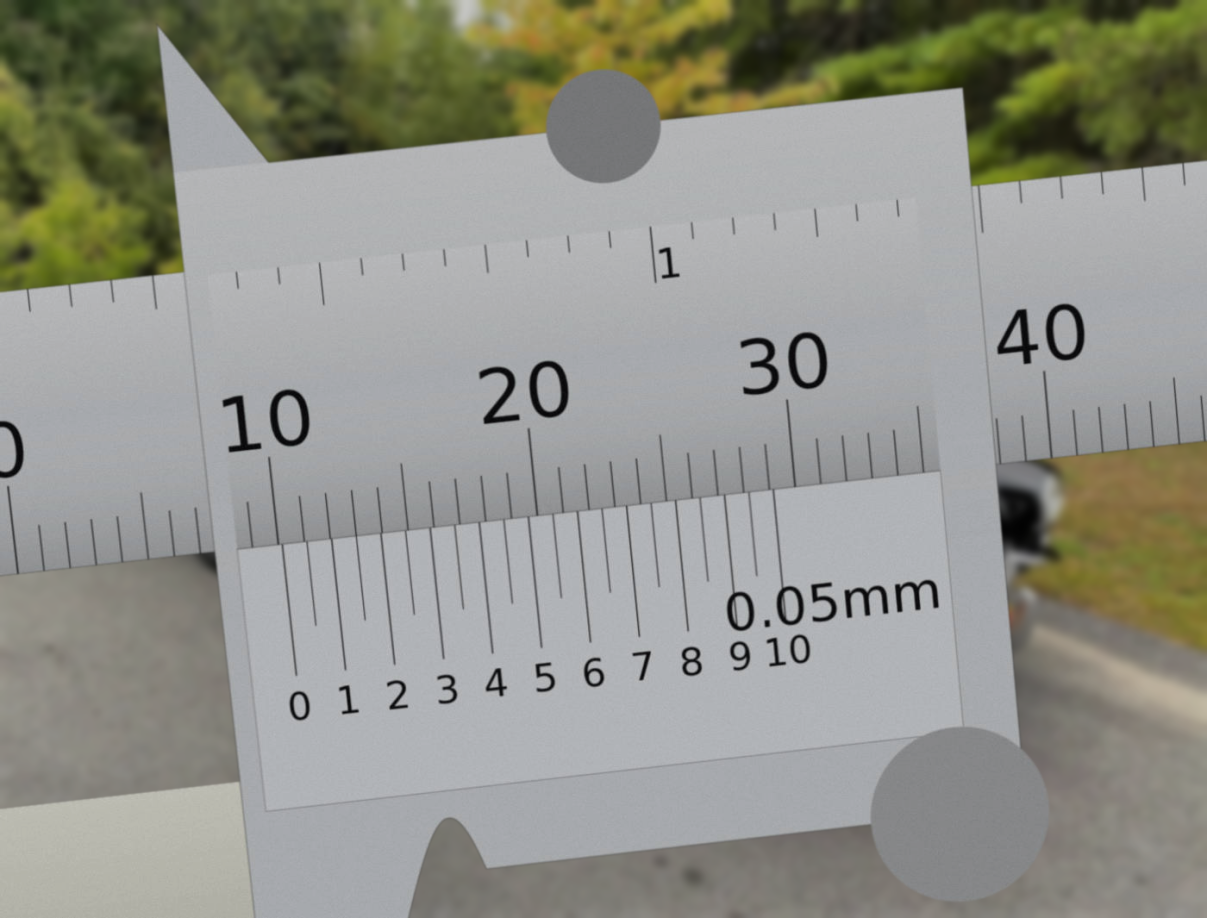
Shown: **10.15** mm
